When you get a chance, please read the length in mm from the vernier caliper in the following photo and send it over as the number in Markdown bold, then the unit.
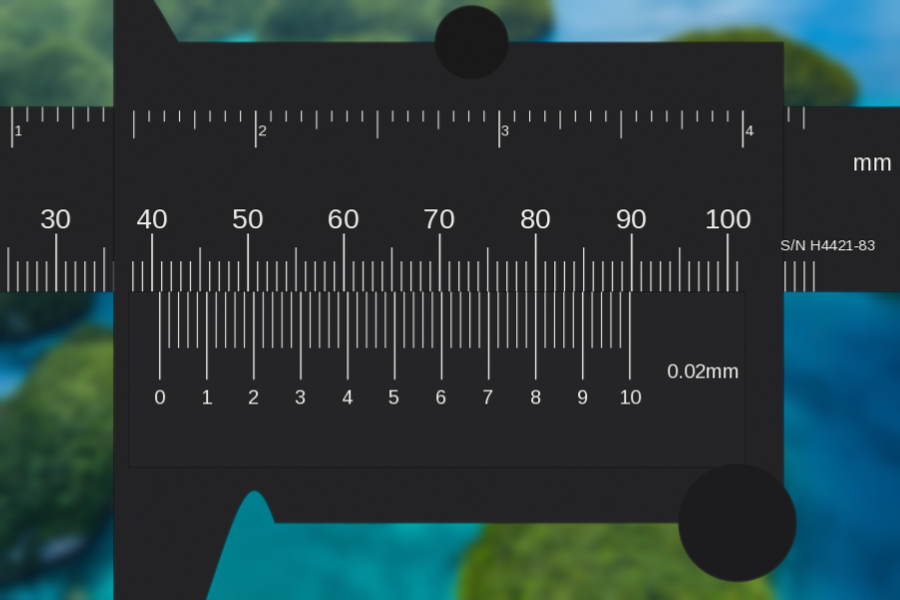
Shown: **40.8** mm
